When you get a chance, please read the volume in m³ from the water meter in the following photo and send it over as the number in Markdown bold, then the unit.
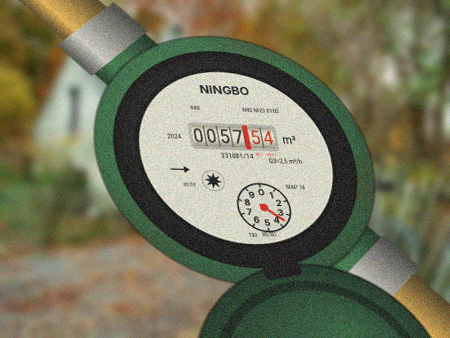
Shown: **57.543** m³
